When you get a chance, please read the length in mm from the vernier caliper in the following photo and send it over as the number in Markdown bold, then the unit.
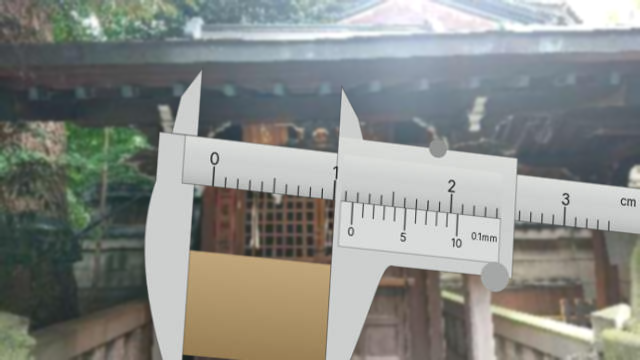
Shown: **11.6** mm
